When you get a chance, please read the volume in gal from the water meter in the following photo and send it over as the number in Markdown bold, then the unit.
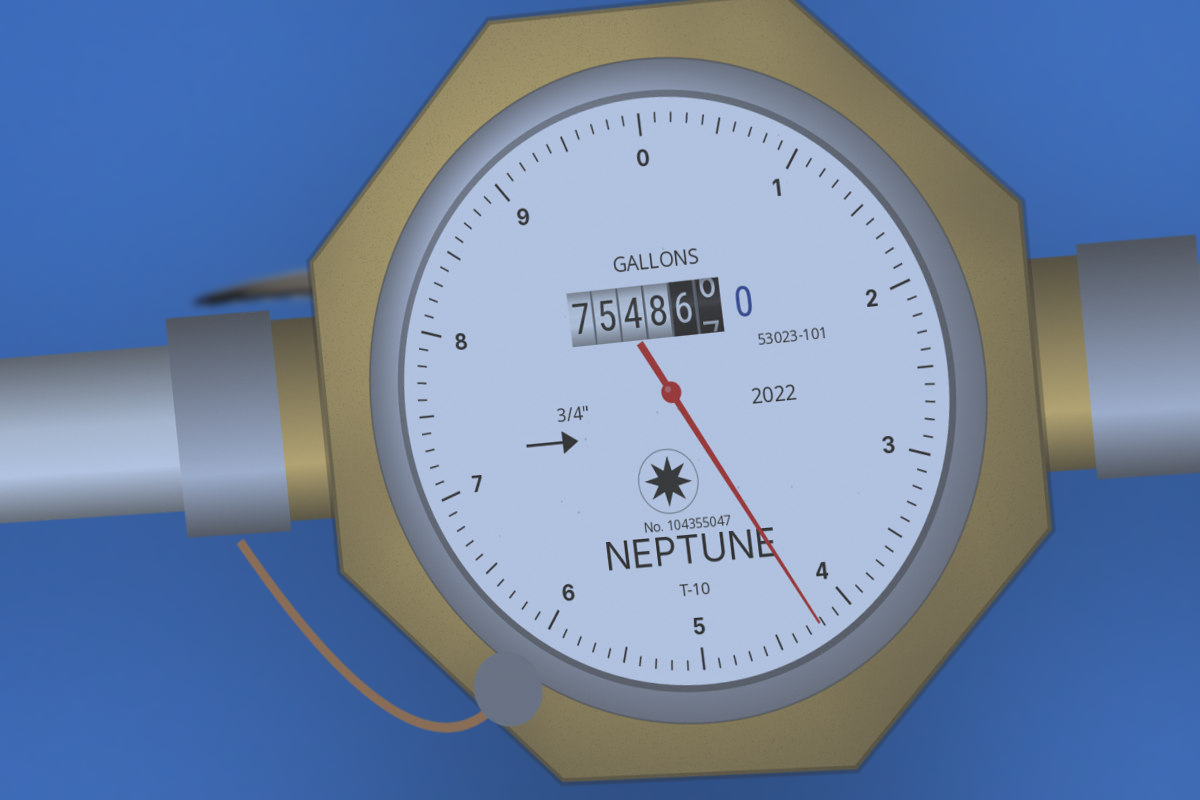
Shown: **7548664.2** gal
